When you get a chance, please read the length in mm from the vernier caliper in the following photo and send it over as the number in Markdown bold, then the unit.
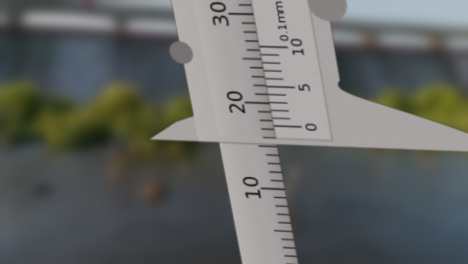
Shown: **17.4** mm
